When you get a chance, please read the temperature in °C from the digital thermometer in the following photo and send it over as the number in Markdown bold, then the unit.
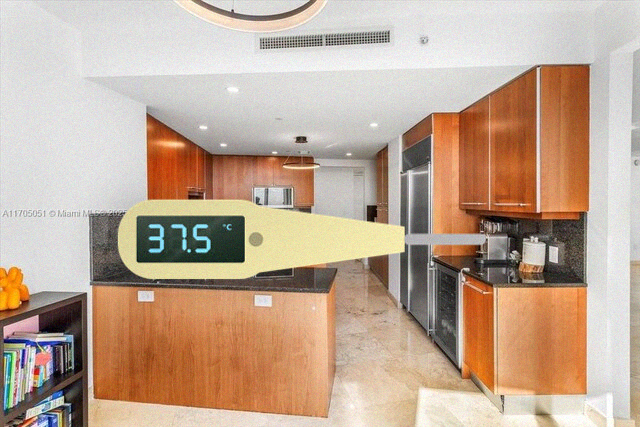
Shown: **37.5** °C
